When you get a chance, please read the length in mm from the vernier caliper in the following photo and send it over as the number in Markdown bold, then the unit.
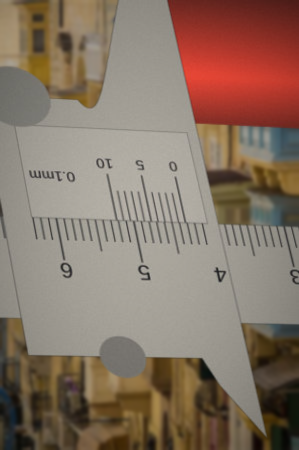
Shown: **43.2** mm
